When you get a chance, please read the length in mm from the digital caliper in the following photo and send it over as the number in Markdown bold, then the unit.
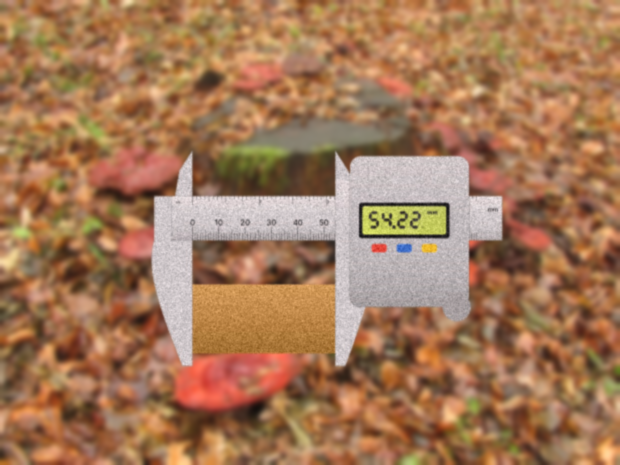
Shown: **54.22** mm
